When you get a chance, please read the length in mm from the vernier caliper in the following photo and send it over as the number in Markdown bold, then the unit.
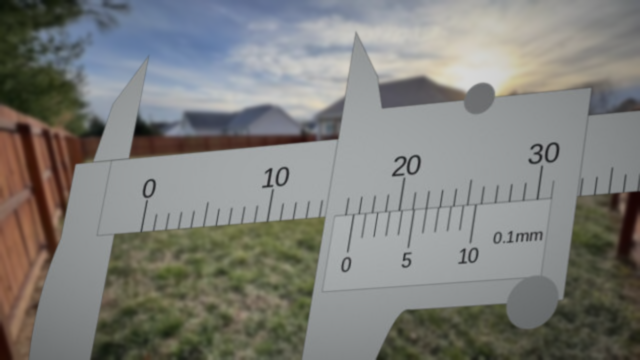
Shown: **16.6** mm
